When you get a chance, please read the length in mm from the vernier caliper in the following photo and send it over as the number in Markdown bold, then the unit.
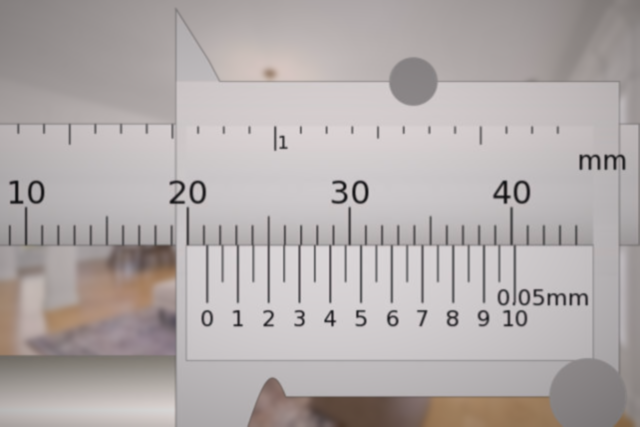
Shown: **21.2** mm
